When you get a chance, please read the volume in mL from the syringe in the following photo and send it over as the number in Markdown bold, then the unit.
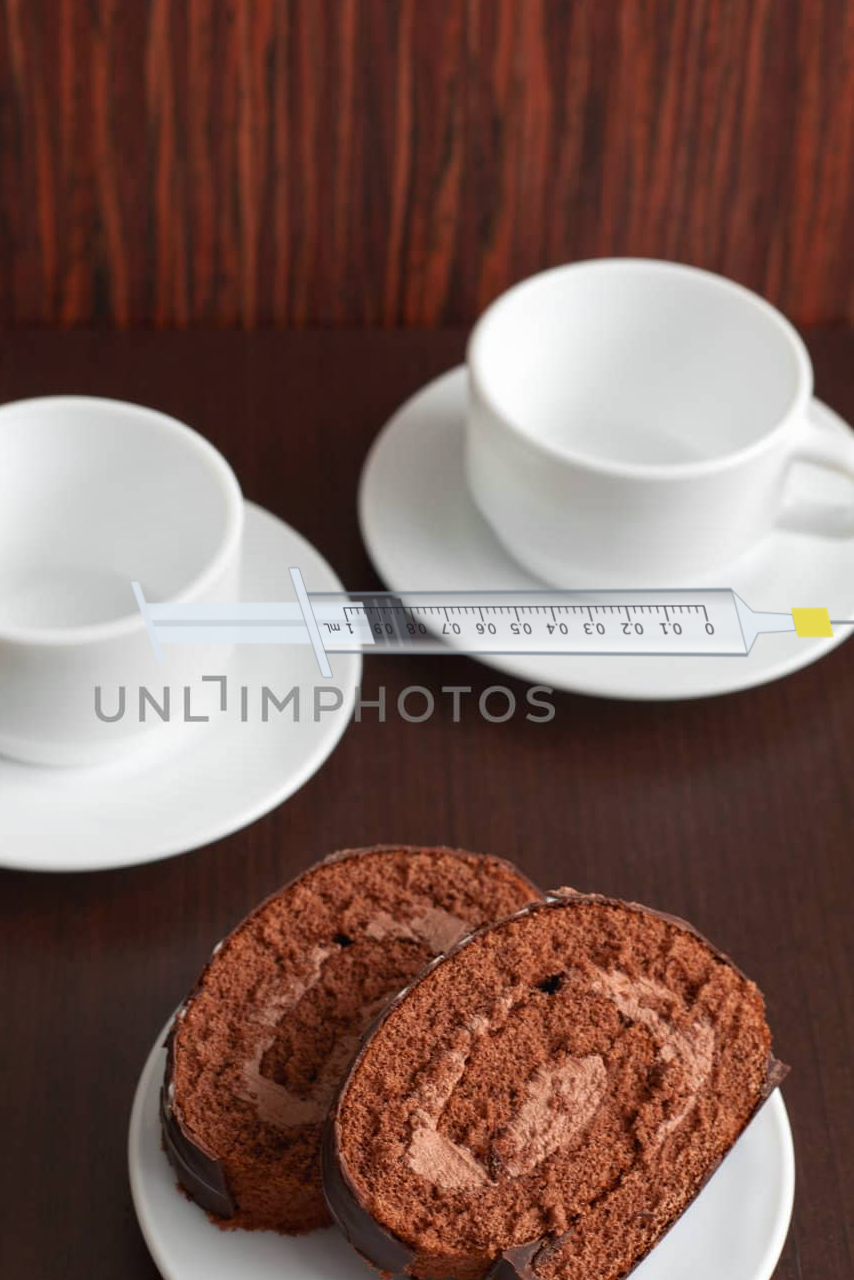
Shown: **0.82** mL
